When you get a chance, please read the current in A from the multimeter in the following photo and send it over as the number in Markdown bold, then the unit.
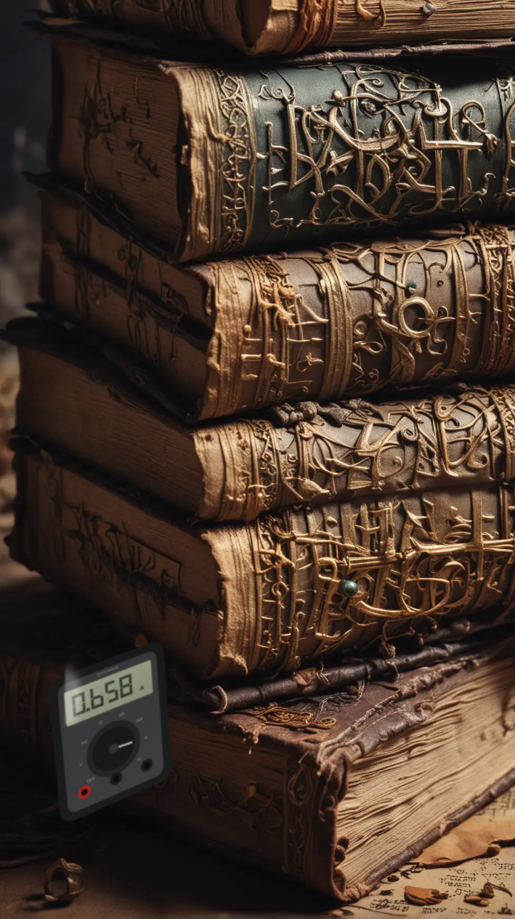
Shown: **0.658** A
